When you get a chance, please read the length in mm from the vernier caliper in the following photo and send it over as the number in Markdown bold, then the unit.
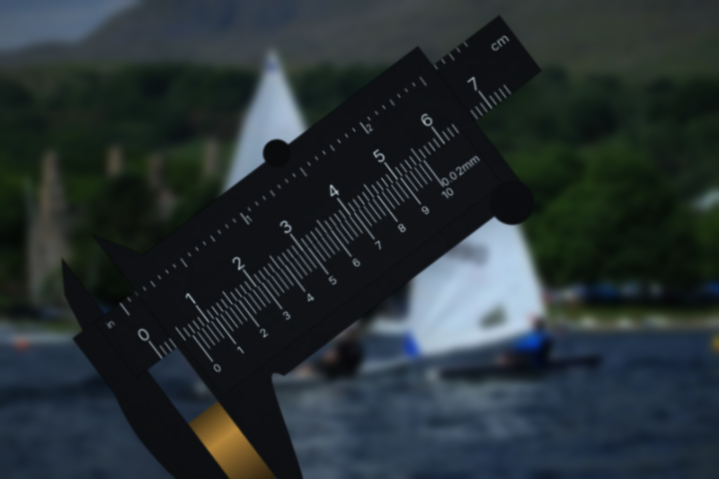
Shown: **6.5** mm
